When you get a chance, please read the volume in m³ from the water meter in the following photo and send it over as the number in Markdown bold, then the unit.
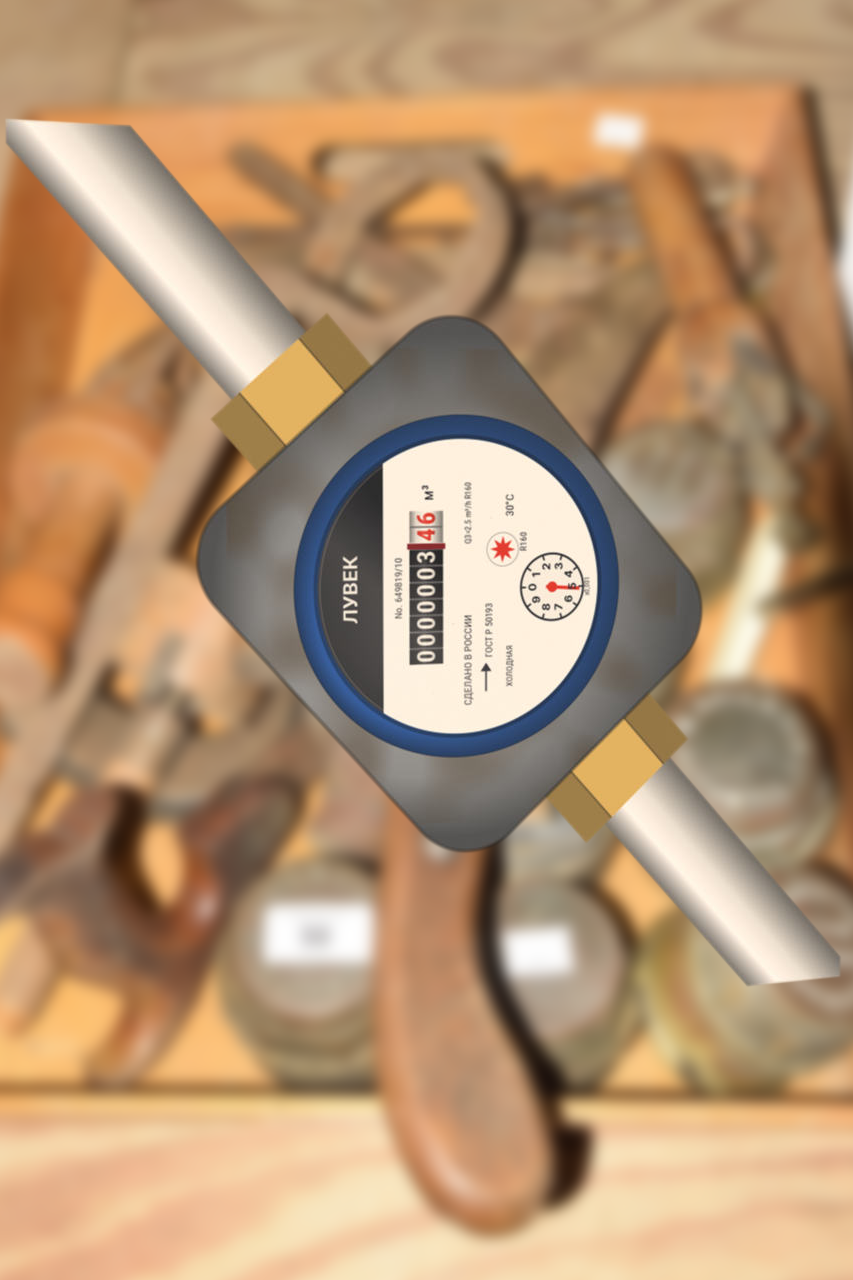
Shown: **3.465** m³
